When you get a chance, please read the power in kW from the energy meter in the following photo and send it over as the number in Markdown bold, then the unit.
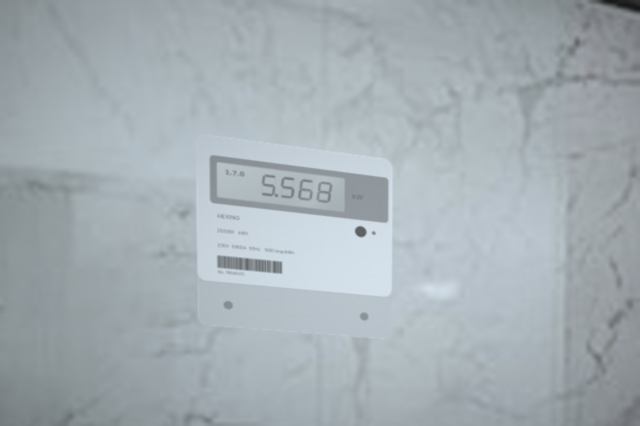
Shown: **5.568** kW
